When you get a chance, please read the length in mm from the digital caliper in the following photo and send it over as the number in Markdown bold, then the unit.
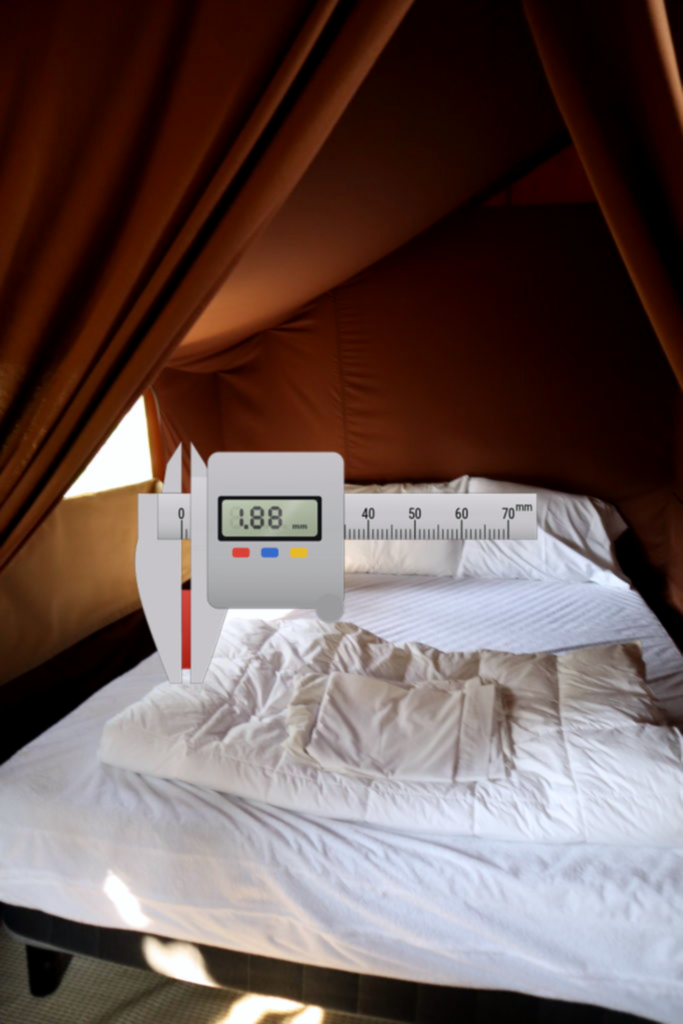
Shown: **1.88** mm
